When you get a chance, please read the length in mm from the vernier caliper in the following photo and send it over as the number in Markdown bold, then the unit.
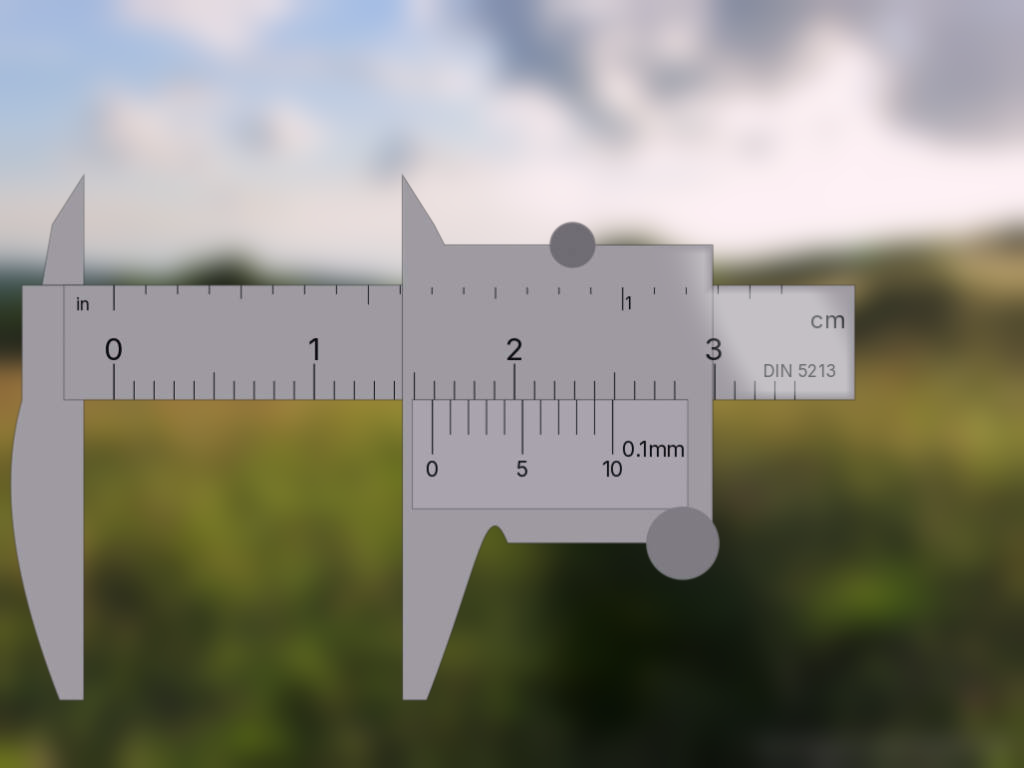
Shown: **15.9** mm
